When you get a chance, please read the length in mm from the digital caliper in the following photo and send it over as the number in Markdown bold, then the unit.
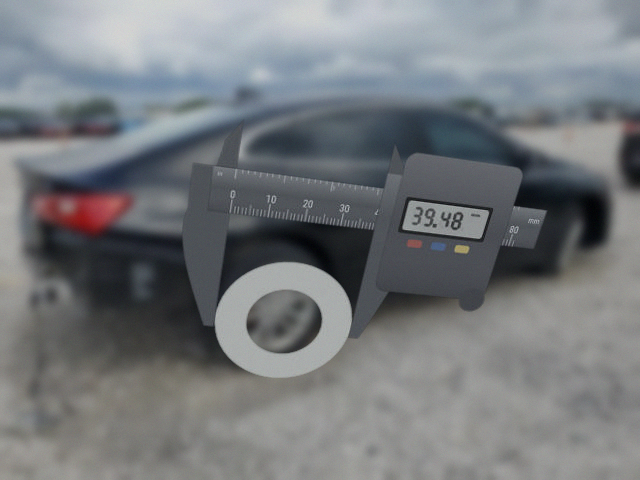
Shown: **39.48** mm
